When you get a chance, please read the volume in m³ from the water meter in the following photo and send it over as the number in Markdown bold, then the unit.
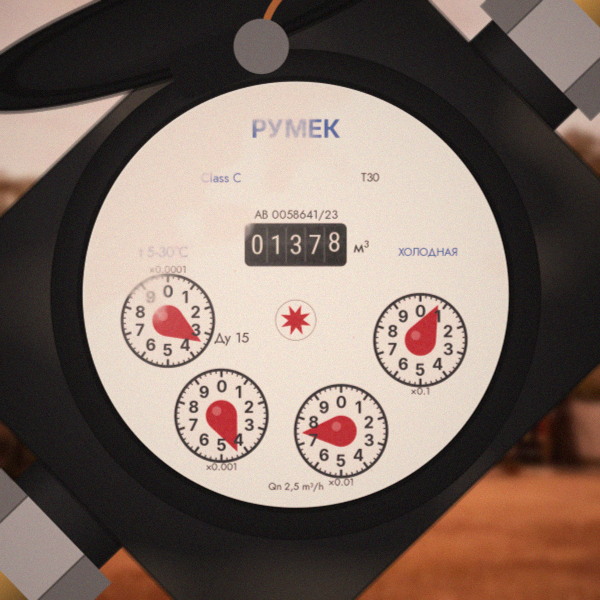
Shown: **1378.0743** m³
